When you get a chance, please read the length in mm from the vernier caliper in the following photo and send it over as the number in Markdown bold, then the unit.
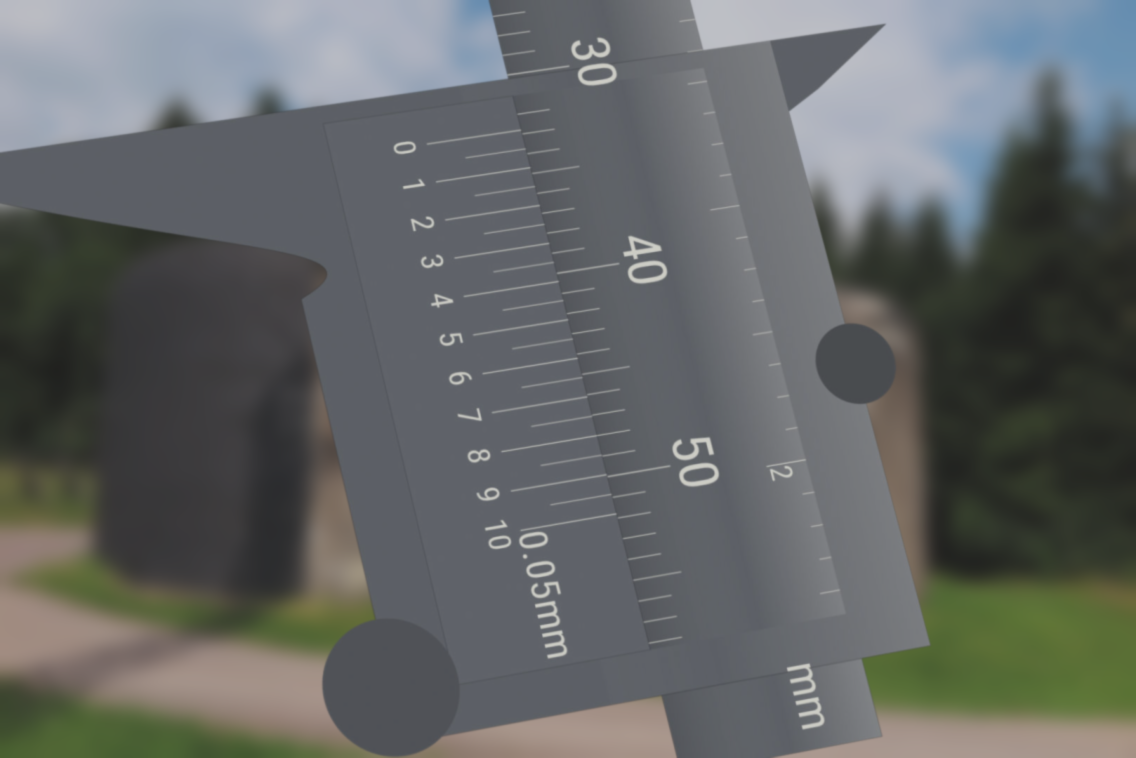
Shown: **32.8** mm
